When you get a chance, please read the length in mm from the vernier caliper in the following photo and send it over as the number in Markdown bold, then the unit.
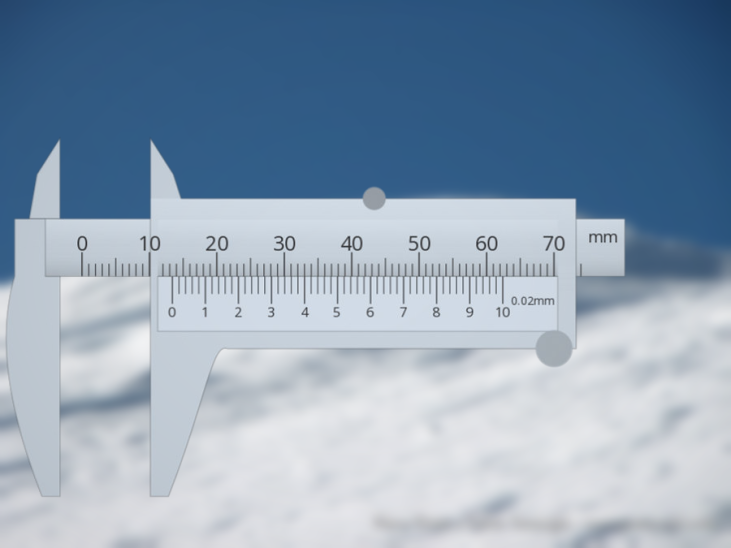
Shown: **13.4** mm
